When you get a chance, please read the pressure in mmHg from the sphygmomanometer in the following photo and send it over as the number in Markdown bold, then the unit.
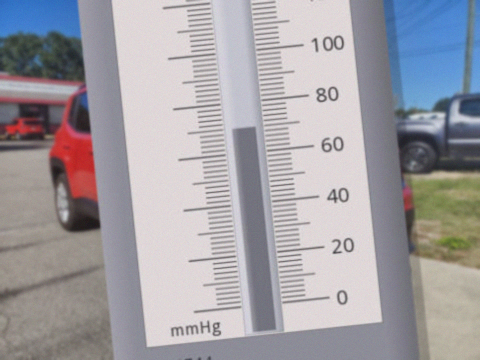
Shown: **70** mmHg
